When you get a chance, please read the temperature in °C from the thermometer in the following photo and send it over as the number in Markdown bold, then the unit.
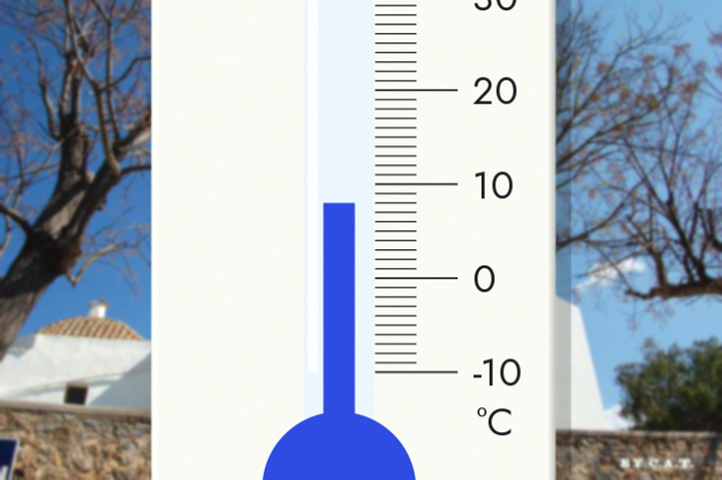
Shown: **8** °C
